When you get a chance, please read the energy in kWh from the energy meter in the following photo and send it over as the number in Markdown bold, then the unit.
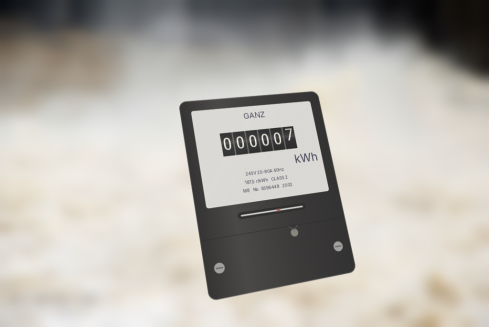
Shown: **7** kWh
